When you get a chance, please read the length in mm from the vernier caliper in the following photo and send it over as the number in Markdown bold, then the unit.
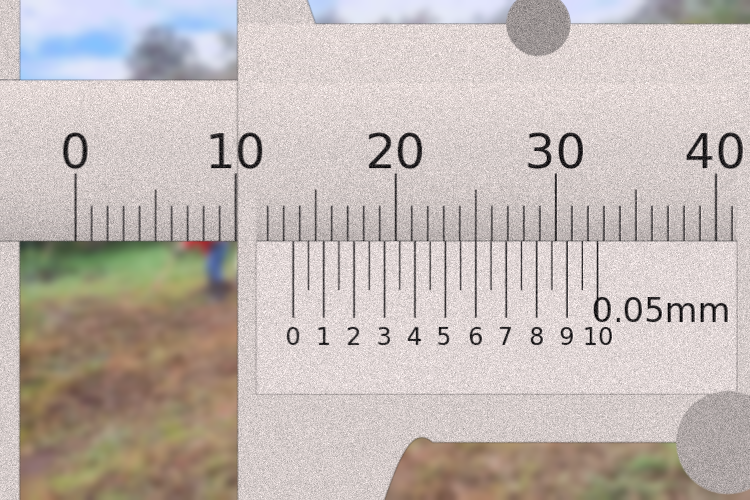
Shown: **13.6** mm
